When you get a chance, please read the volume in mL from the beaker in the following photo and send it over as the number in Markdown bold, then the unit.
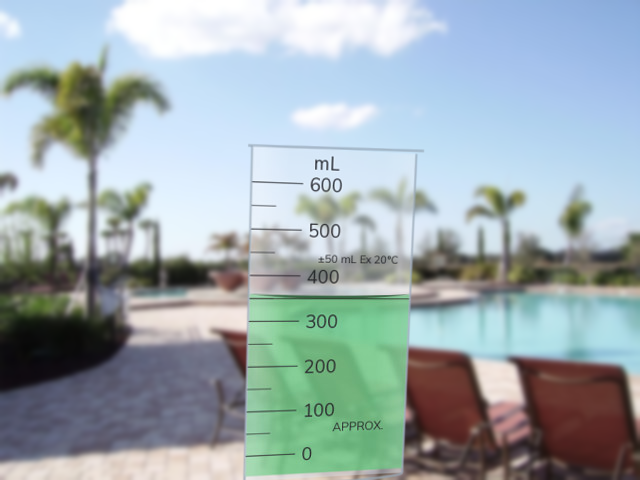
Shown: **350** mL
